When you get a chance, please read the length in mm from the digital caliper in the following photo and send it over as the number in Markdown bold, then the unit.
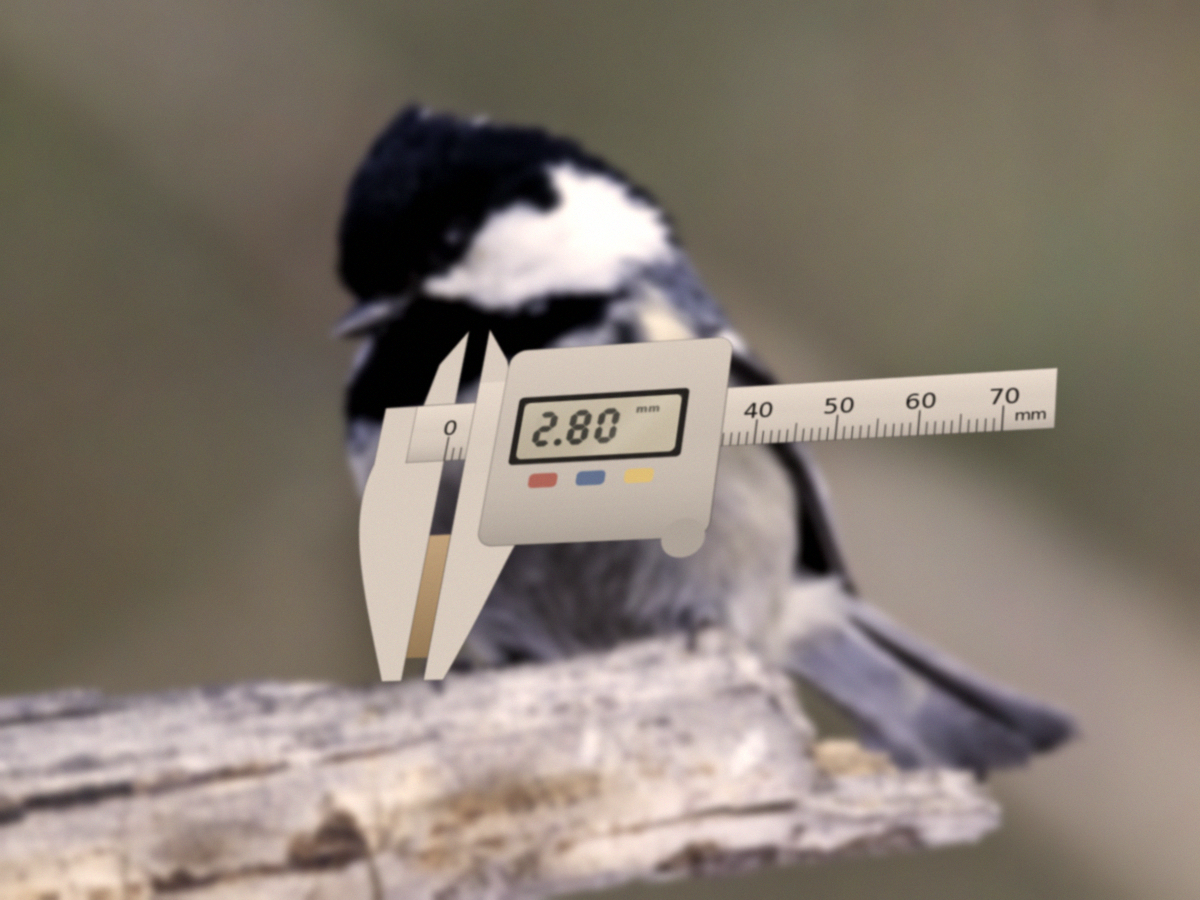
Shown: **2.80** mm
